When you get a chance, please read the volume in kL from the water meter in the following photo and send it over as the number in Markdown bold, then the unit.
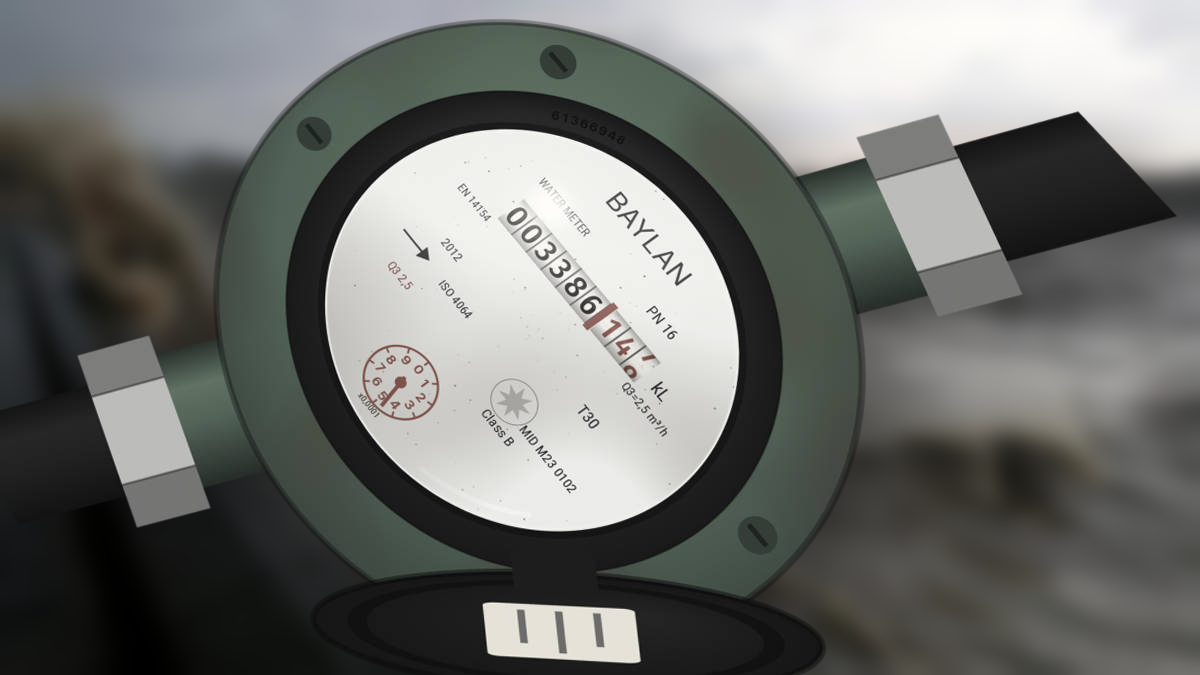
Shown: **3386.1474** kL
